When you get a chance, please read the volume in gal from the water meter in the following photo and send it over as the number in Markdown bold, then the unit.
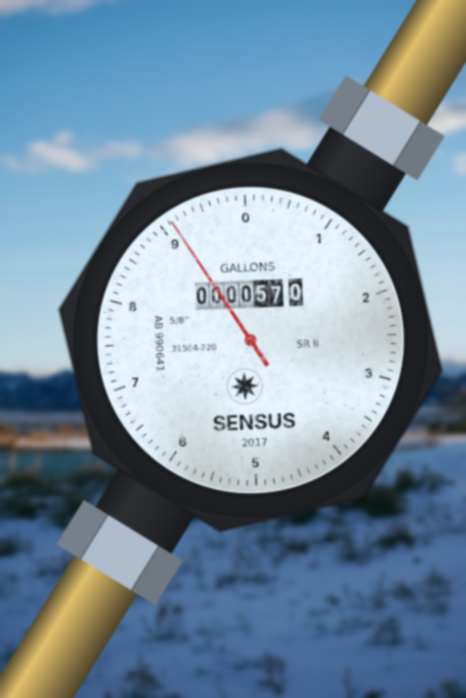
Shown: **569.1** gal
